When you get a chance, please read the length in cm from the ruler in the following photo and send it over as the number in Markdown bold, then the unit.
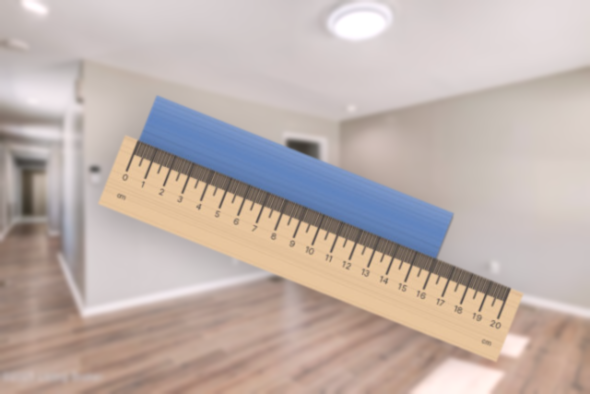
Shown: **16** cm
